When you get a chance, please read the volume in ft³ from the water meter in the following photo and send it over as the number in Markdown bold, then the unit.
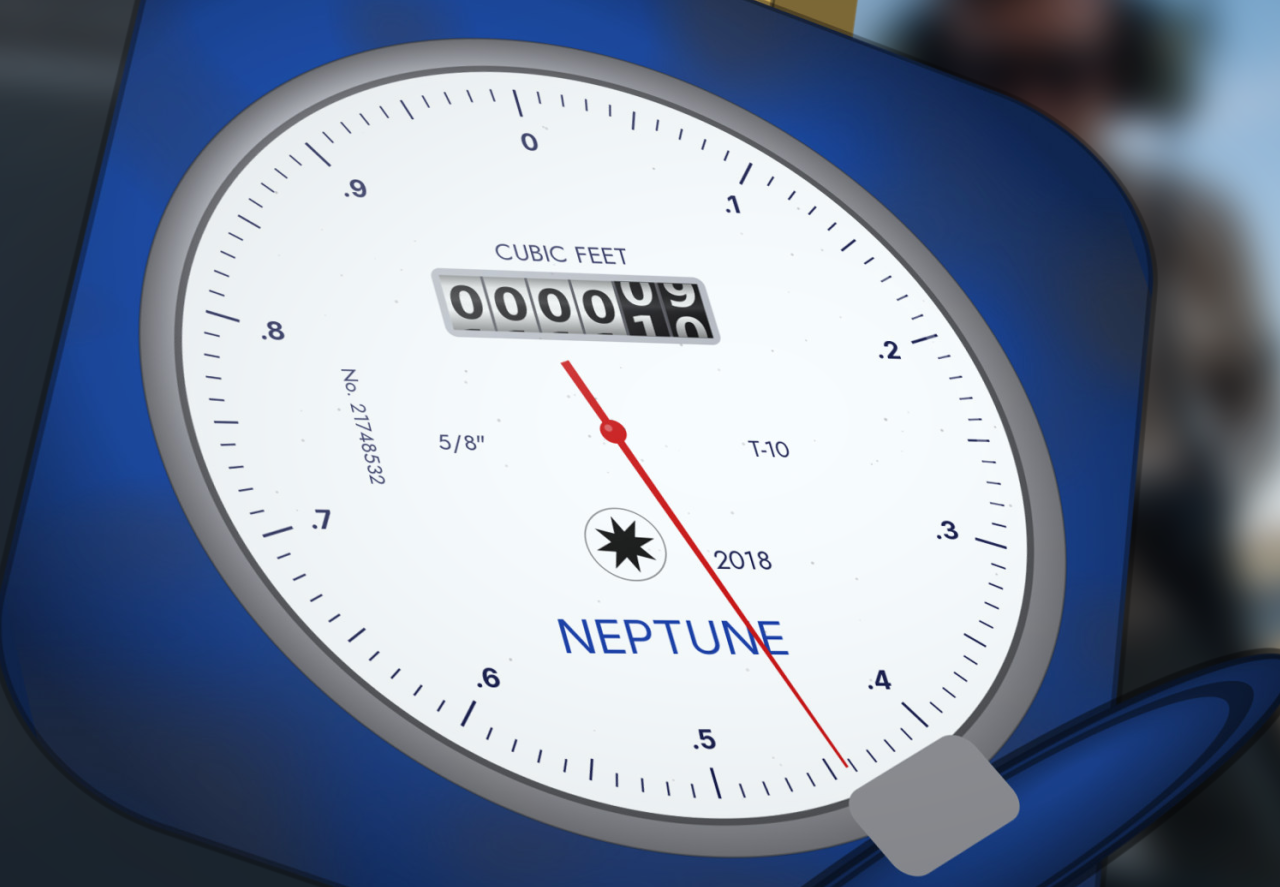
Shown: **9.44** ft³
